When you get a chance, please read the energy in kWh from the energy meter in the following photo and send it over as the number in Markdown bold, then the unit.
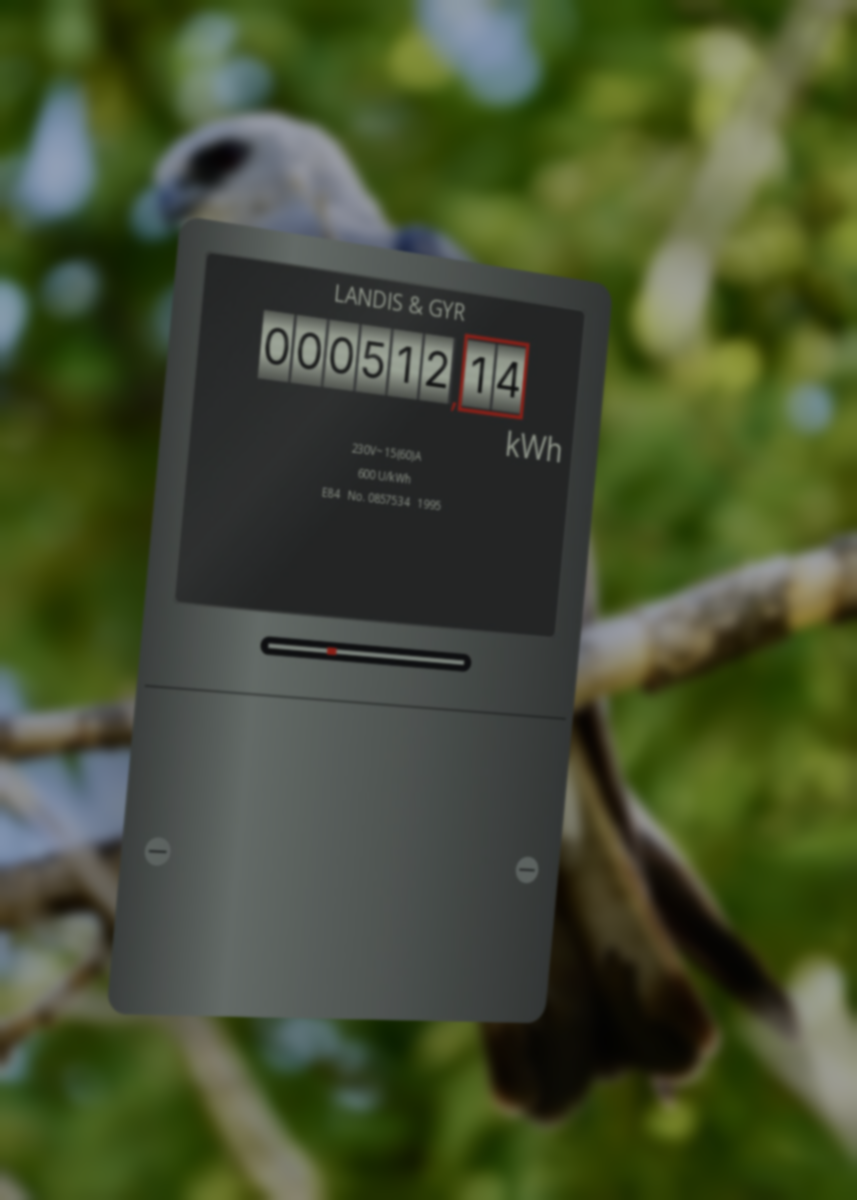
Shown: **512.14** kWh
